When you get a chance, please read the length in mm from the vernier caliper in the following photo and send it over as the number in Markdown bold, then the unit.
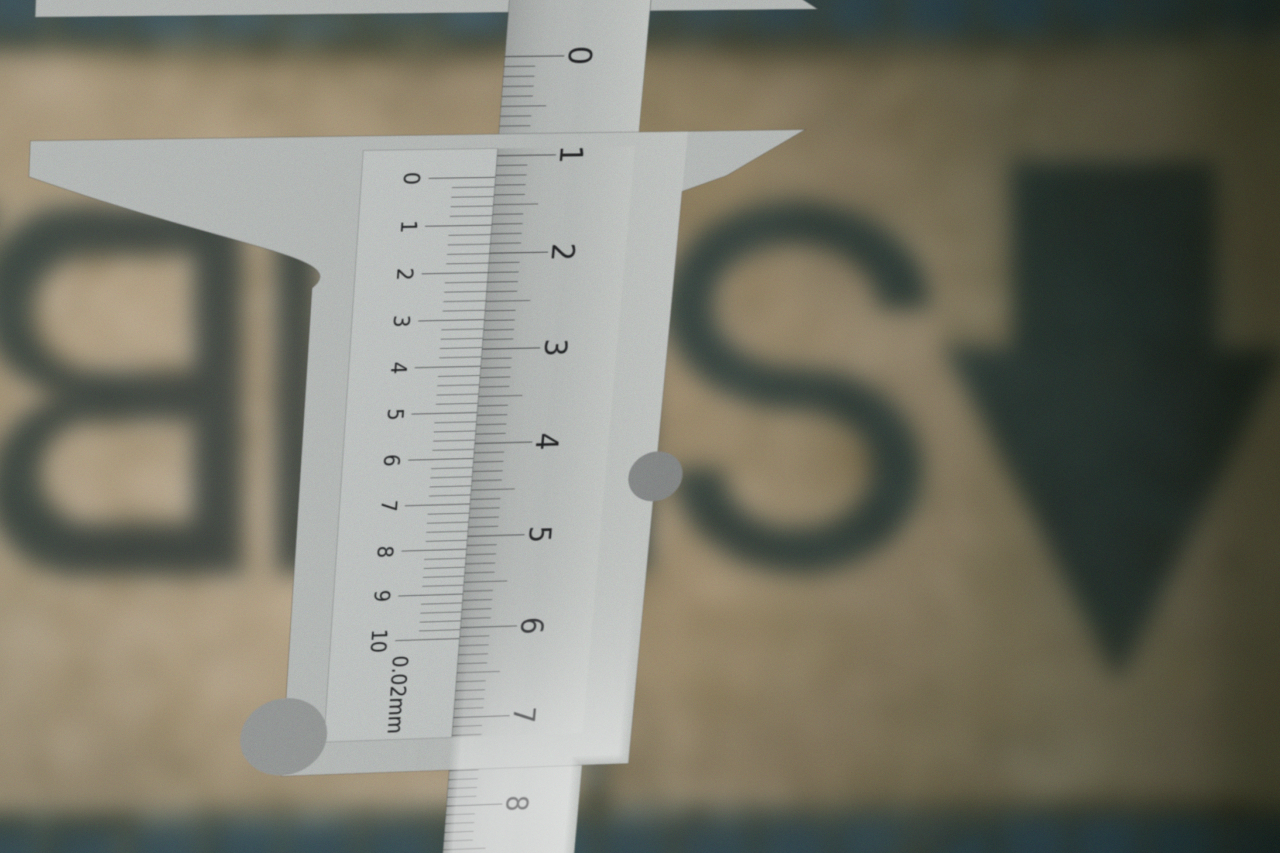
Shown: **12.2** mm
